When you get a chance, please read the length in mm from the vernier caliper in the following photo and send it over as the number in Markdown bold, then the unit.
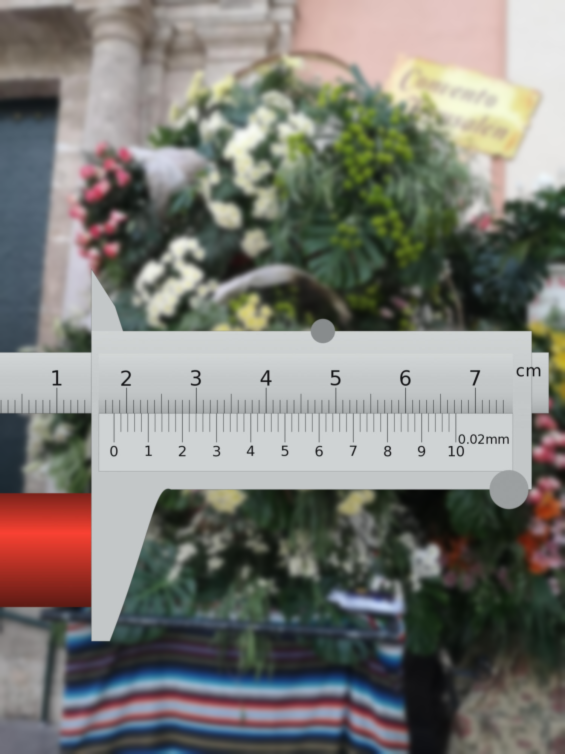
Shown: **18.2** mm
